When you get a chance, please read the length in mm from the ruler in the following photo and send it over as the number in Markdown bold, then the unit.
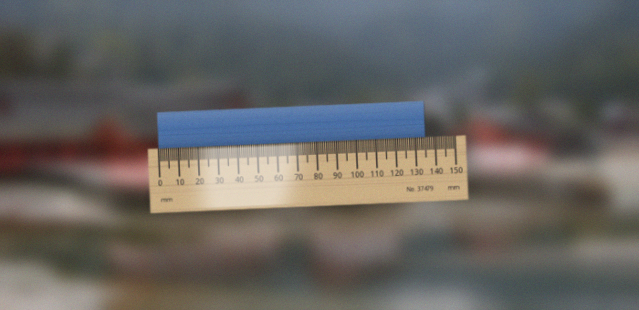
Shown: **135** mm
